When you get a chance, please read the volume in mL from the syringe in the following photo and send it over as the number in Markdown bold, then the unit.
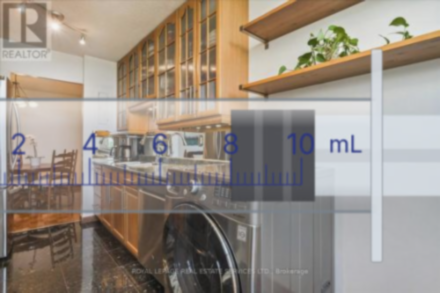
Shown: **8** mL
